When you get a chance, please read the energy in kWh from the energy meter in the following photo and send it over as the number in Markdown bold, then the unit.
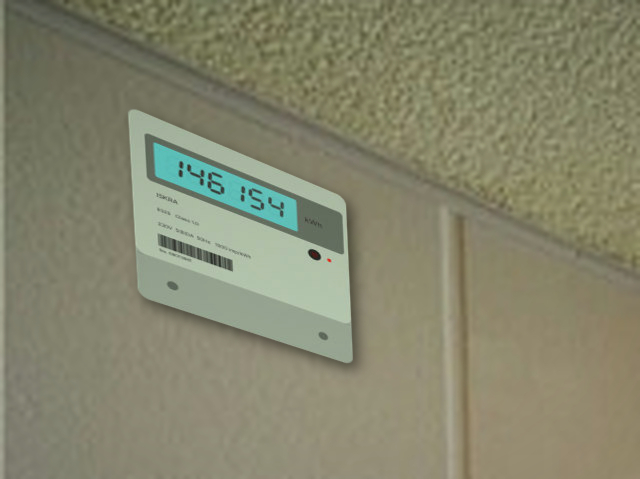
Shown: **146154** kWh
